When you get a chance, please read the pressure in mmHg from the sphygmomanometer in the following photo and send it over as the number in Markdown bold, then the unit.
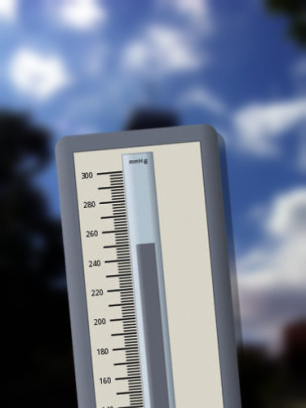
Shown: **250** mmHg
